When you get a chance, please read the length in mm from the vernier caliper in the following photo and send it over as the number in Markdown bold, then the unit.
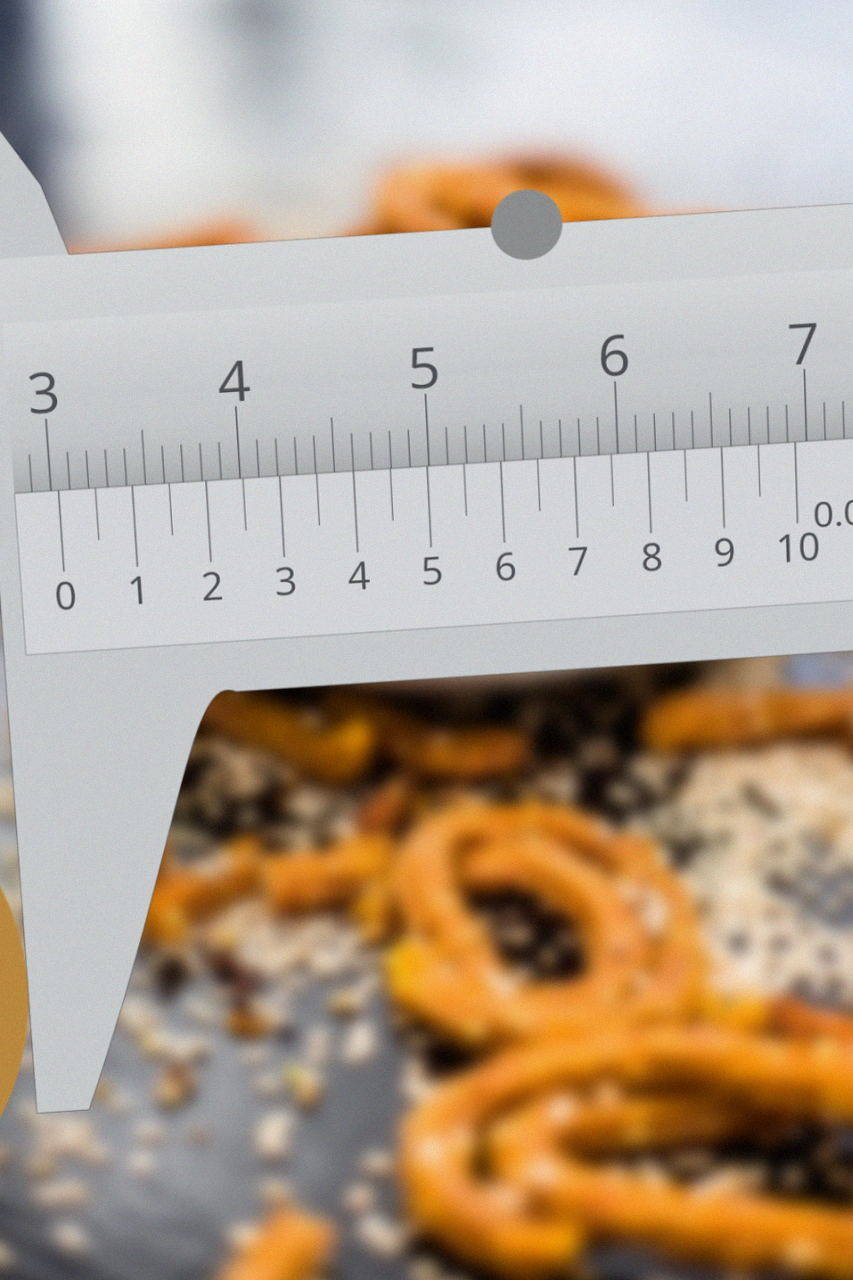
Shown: **30.4** mm
